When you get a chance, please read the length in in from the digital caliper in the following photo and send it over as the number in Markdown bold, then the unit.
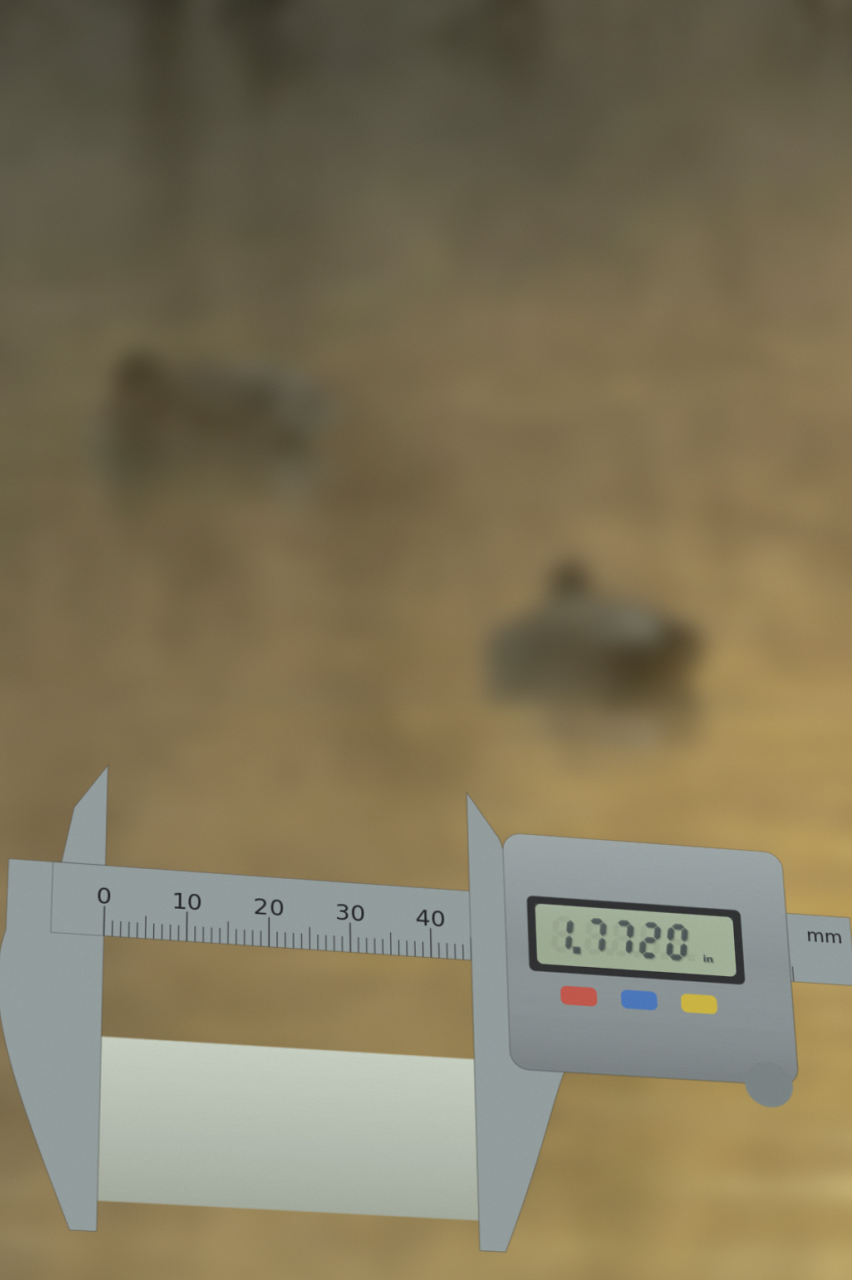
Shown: **1.7720** in
